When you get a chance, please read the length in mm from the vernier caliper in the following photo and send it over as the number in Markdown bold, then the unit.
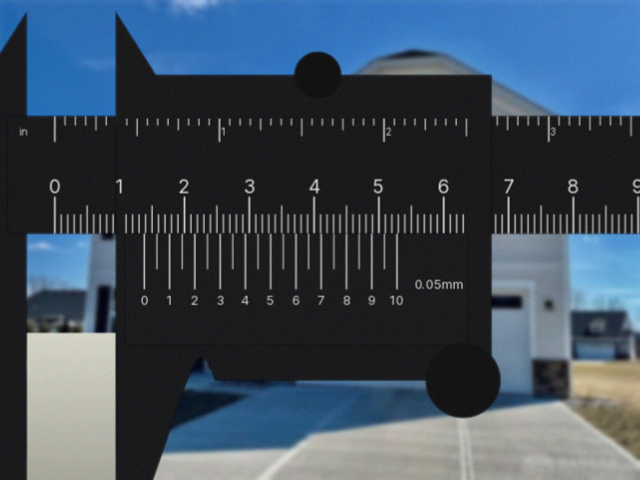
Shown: **13.8** mm
